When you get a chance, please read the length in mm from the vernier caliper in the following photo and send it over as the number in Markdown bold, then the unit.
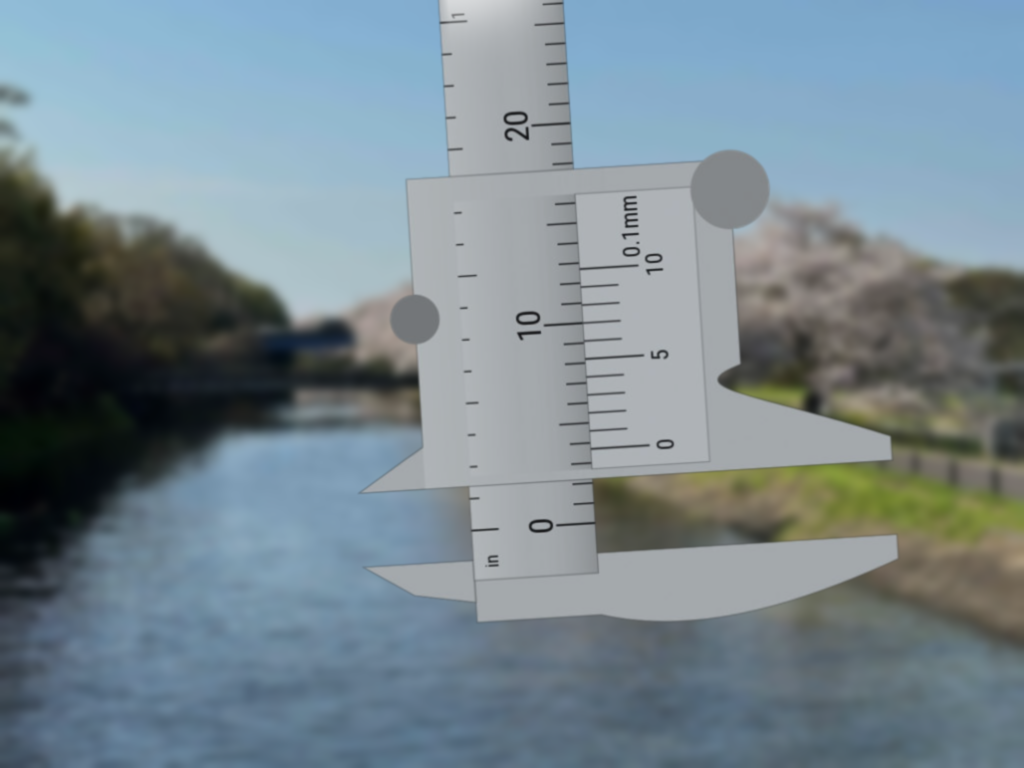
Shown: **3.7** mm
